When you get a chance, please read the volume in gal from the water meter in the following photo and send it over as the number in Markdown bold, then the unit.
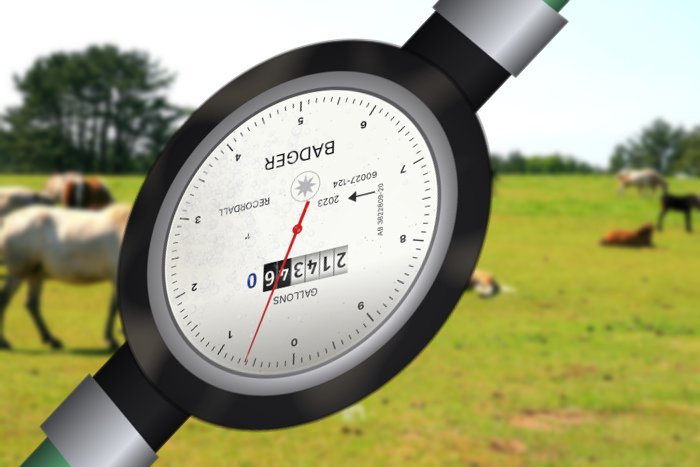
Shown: **2143460.6** gal
